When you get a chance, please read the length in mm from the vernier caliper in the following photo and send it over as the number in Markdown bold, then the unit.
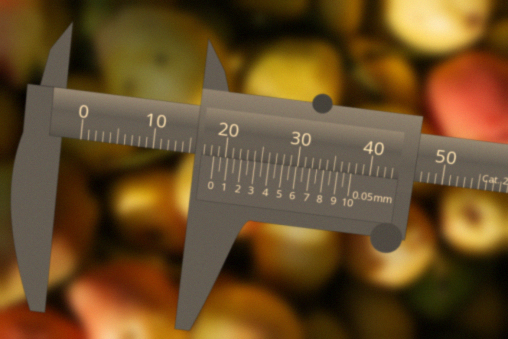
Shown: **18.4** mm
